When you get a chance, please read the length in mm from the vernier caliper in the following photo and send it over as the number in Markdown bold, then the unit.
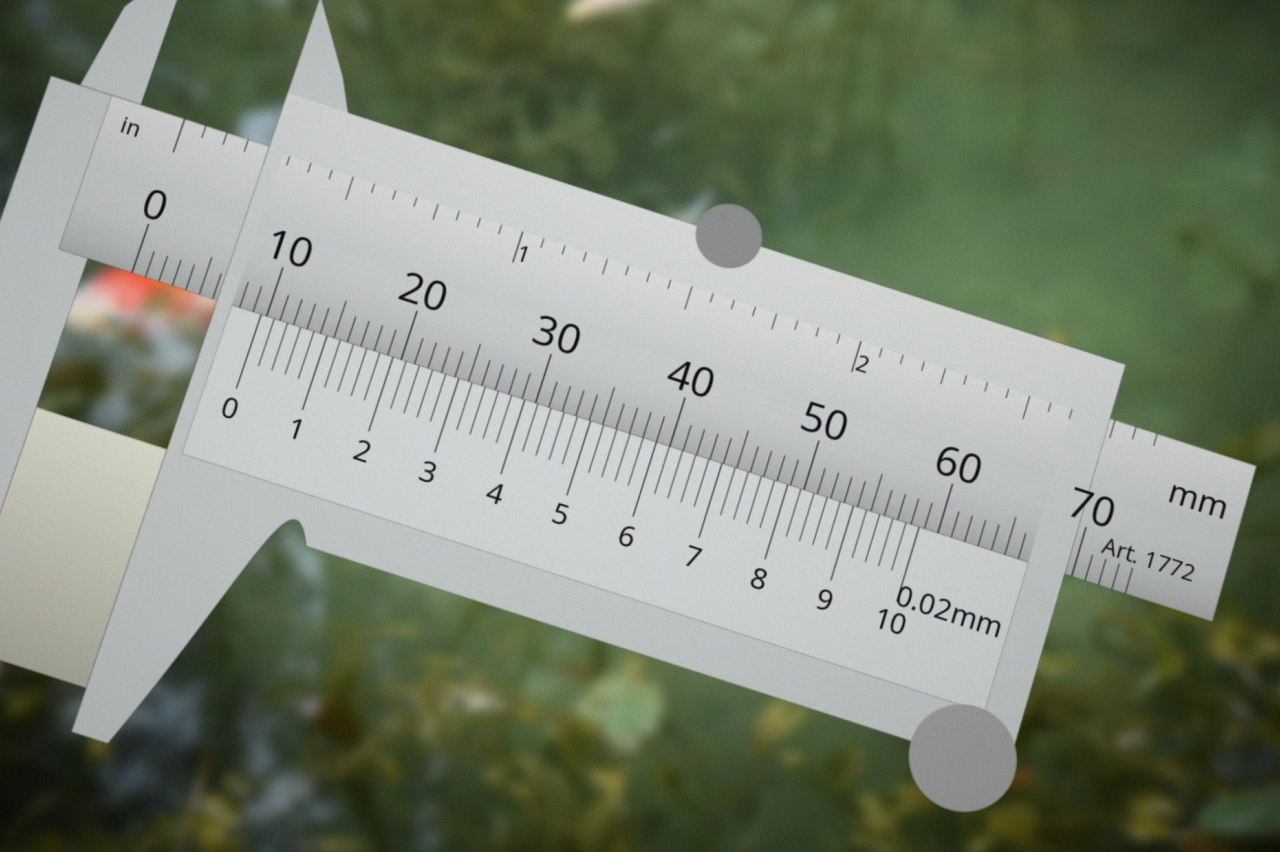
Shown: **9.6** mm
